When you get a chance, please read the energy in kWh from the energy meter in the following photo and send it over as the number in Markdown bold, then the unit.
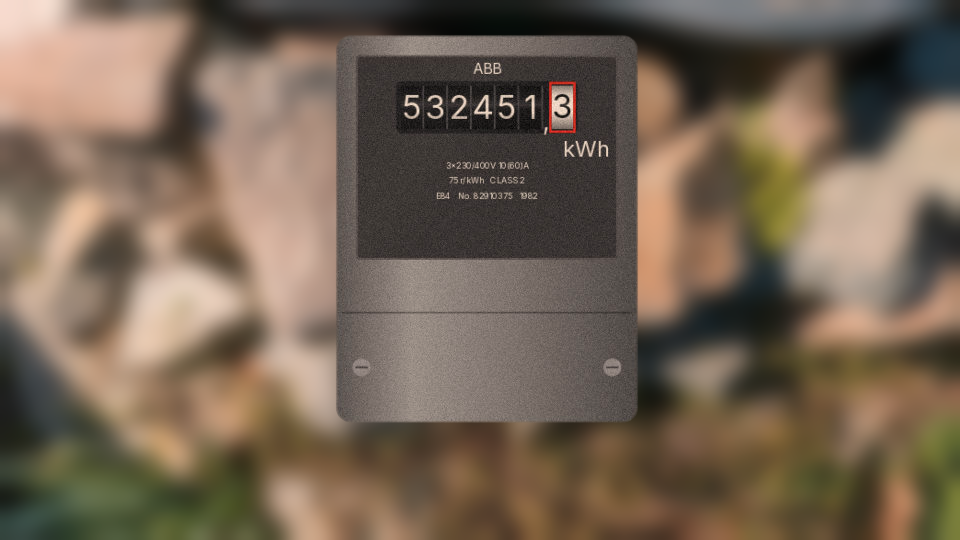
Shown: **532451.3** kWh
